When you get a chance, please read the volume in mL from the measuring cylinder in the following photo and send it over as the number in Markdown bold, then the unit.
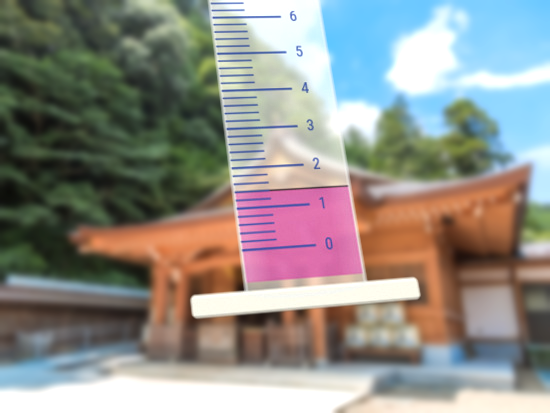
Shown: **1.4** mL
